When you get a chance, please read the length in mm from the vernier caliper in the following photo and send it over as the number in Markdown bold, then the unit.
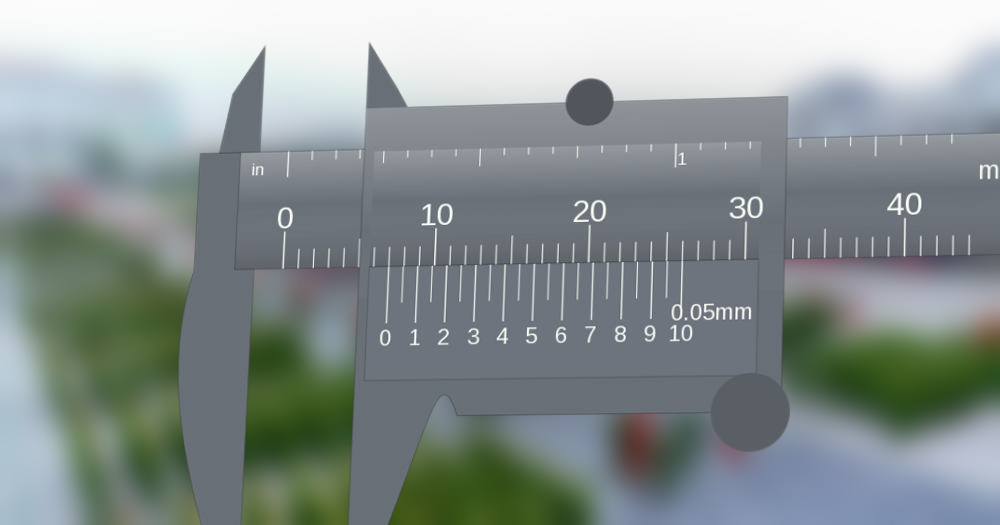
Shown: **7.0** mm
